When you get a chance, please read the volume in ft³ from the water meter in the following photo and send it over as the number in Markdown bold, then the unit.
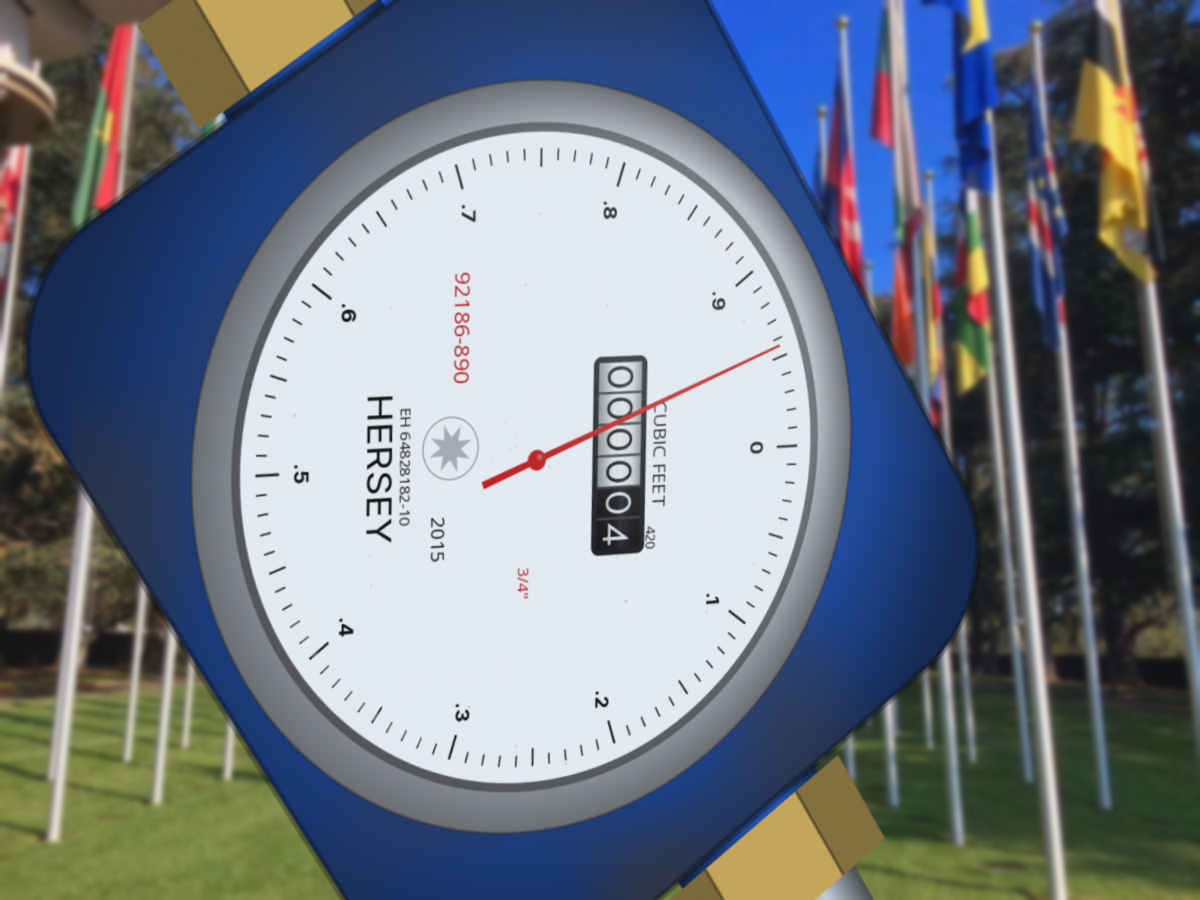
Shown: **3.94** ft³
